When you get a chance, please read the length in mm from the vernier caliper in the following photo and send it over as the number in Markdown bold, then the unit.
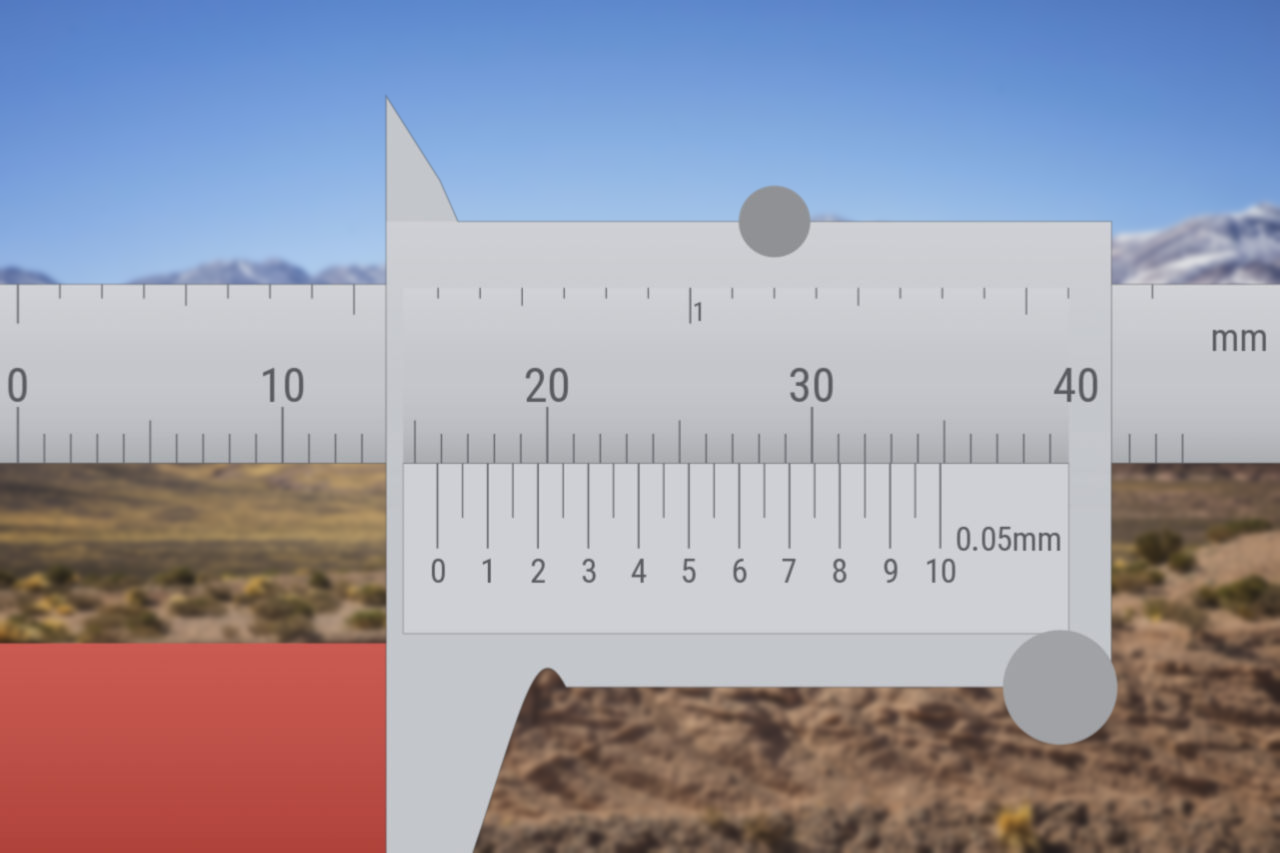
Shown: **15.85** mm
